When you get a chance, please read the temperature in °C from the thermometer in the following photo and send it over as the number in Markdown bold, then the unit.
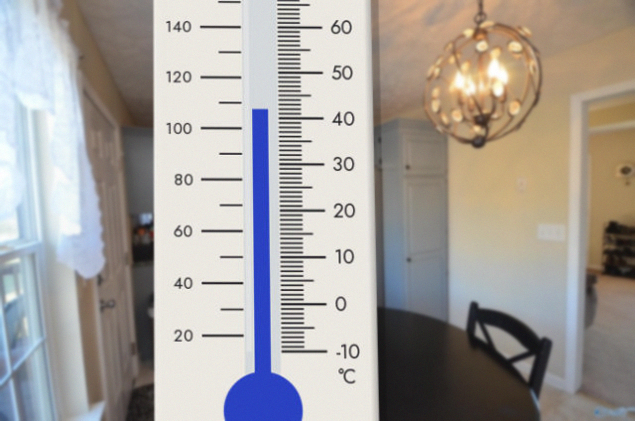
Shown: **42** °C
